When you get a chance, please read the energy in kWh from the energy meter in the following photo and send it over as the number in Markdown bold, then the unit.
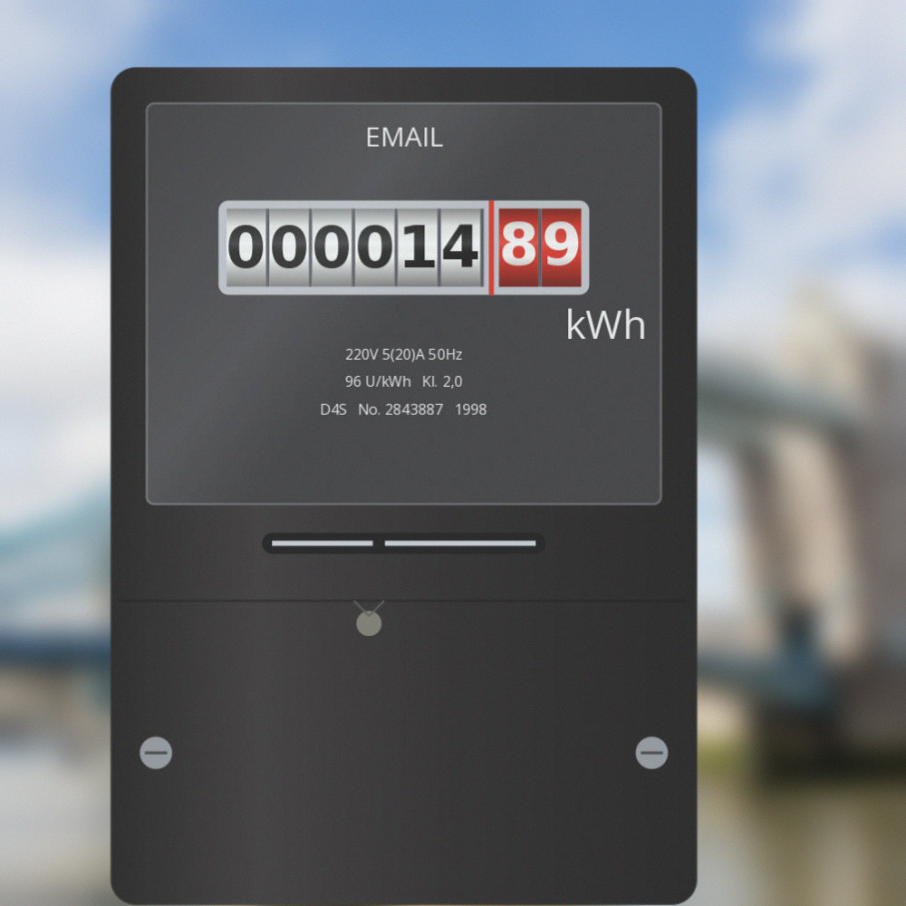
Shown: **14.89** kWh
